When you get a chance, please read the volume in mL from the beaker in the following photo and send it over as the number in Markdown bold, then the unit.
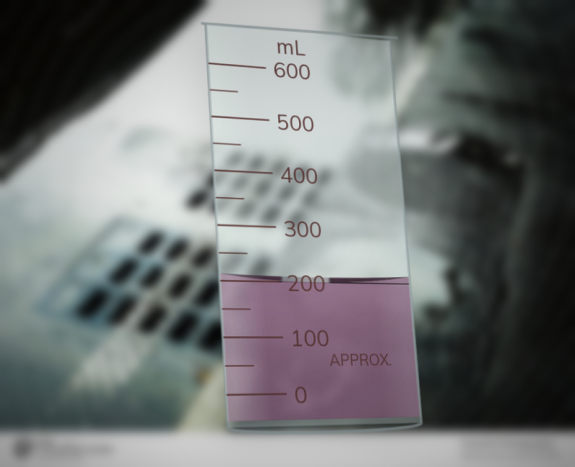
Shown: **200** mL
